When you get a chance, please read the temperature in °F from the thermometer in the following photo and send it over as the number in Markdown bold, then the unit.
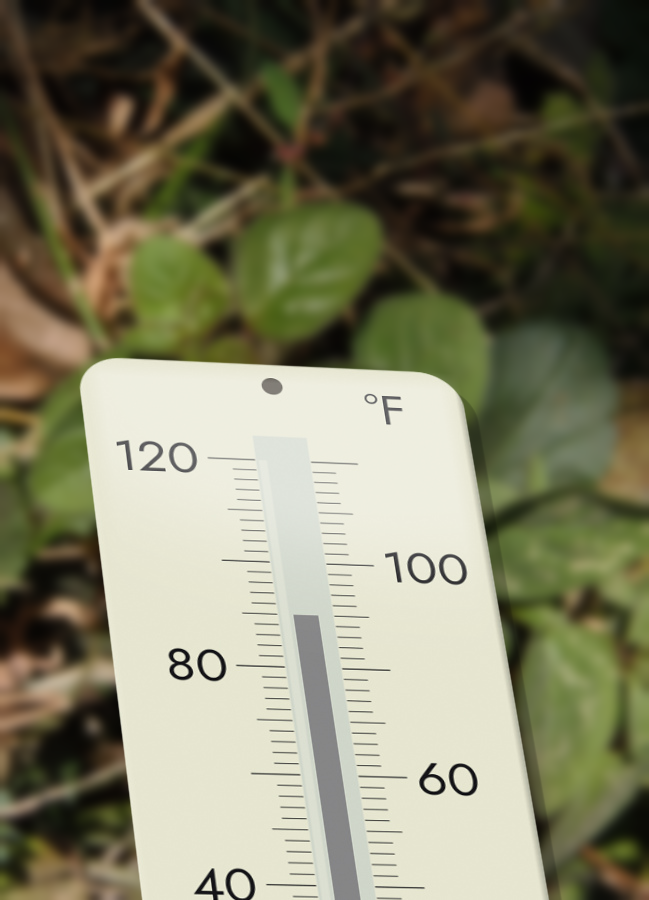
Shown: **90** °F
